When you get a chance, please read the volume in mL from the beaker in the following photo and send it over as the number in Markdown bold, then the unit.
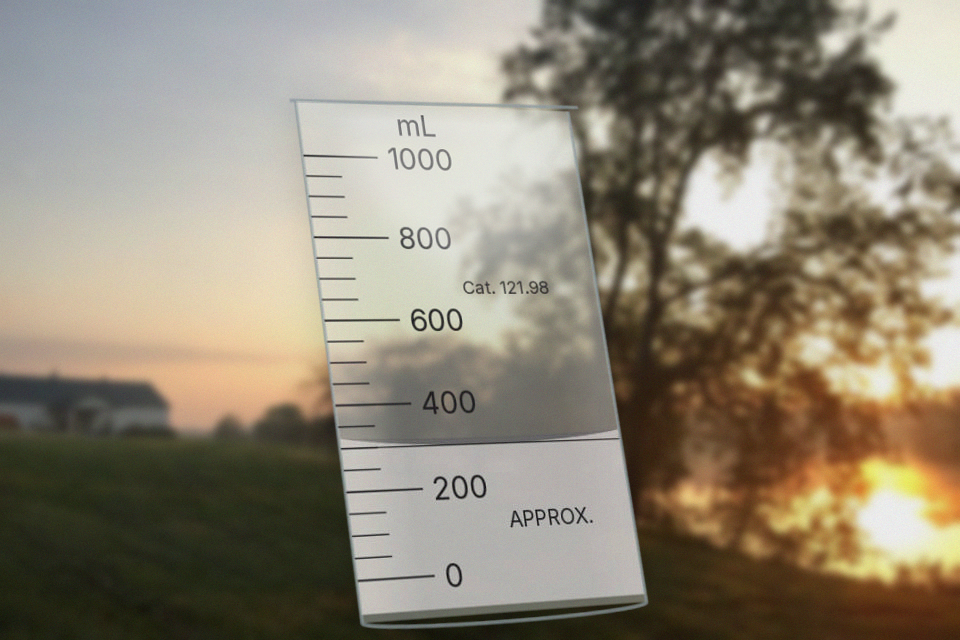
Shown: **300** mL
